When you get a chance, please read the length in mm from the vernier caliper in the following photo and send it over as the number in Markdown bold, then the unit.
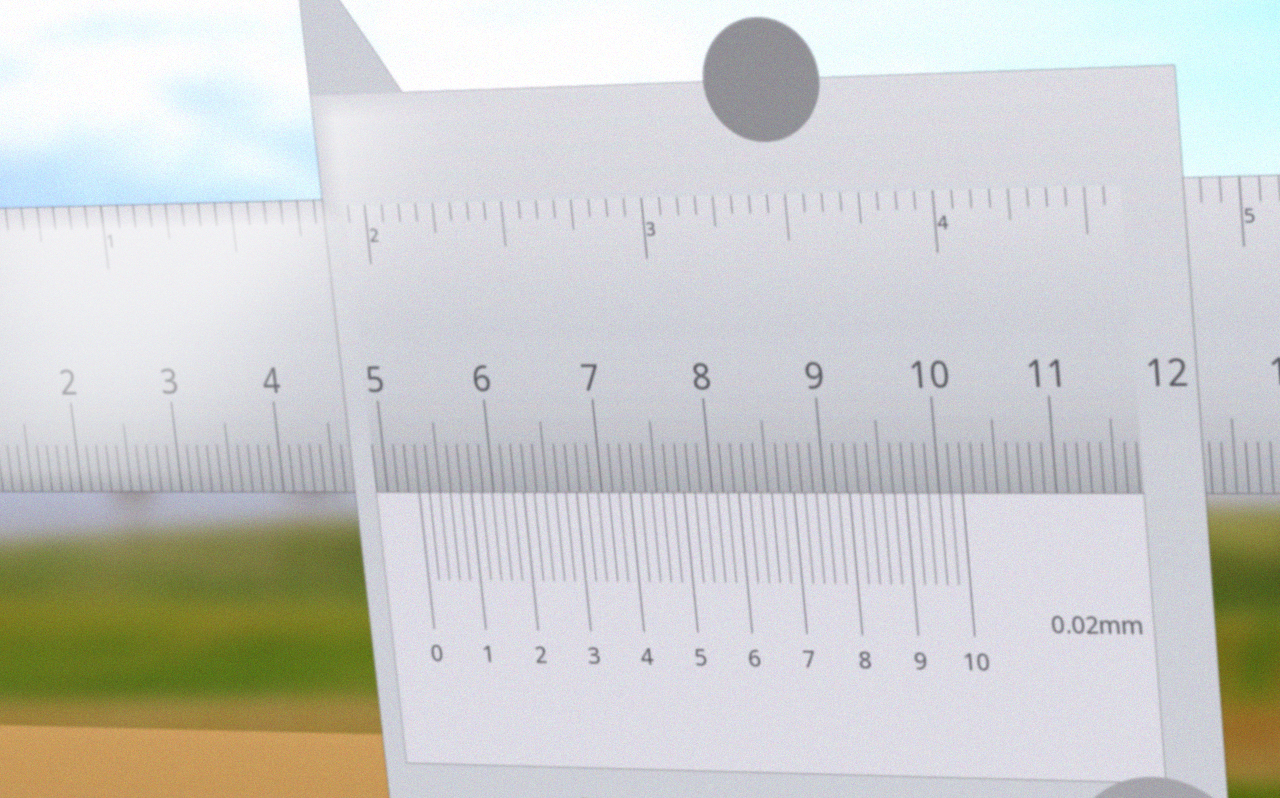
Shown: **53.0** mm
